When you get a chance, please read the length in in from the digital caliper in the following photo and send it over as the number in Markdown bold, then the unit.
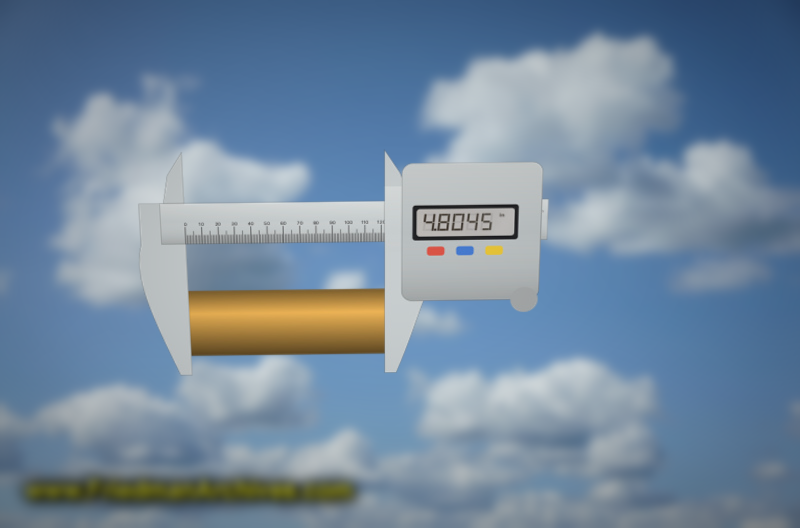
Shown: **4.8045** in
